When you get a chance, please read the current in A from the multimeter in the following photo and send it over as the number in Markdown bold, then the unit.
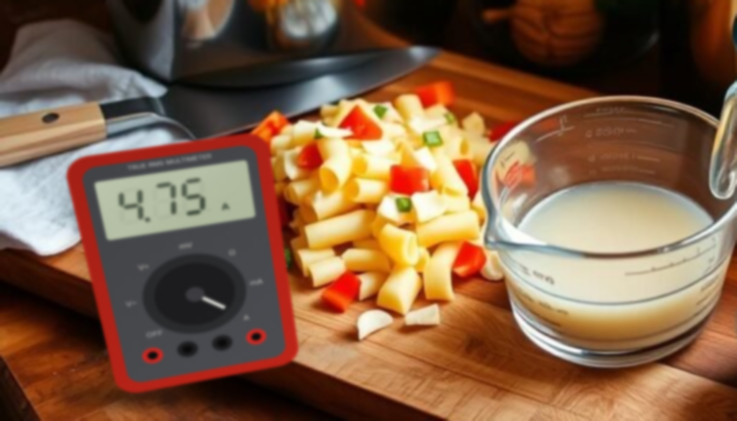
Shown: **4.75** A
